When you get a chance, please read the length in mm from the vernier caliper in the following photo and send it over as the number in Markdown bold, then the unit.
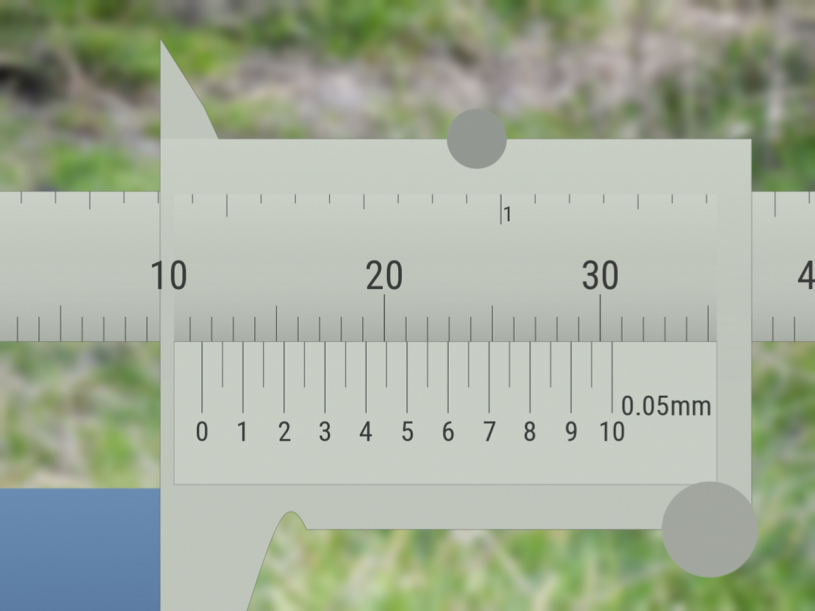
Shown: **11.55** mm
